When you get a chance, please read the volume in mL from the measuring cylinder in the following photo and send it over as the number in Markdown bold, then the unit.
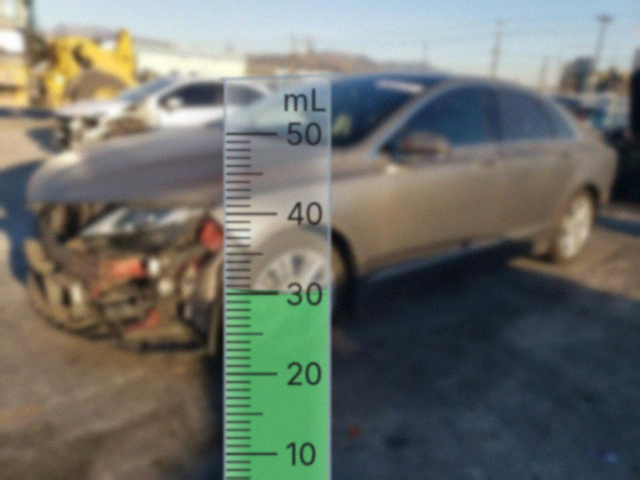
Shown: **30** mL
